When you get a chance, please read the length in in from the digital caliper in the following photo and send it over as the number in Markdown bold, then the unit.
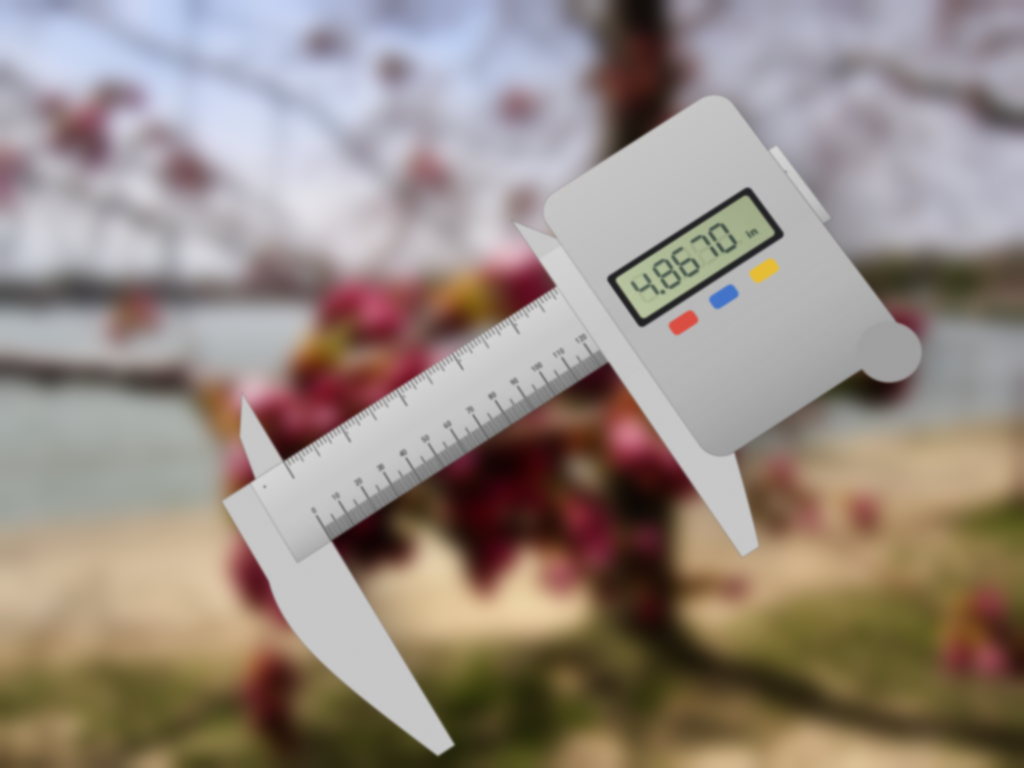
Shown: **4.8670** in
